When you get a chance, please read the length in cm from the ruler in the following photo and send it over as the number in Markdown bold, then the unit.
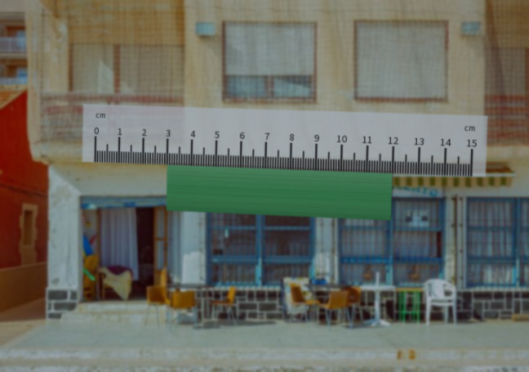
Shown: **9** cm
